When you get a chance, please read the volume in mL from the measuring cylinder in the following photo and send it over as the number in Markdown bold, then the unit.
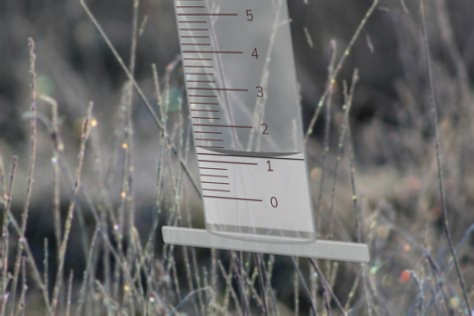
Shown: **1.2** mL
